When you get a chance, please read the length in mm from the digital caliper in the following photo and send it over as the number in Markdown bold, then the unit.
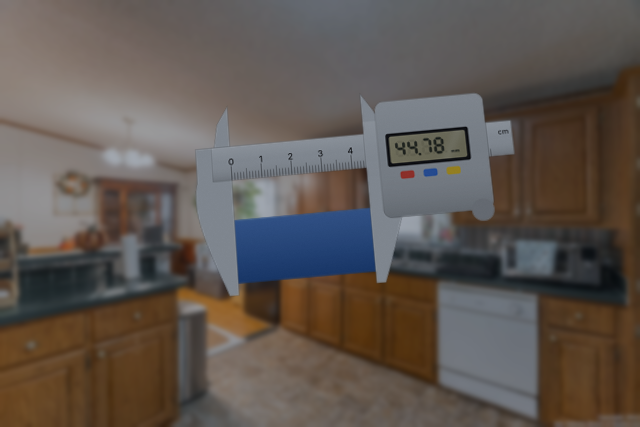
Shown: **44.78** mm
